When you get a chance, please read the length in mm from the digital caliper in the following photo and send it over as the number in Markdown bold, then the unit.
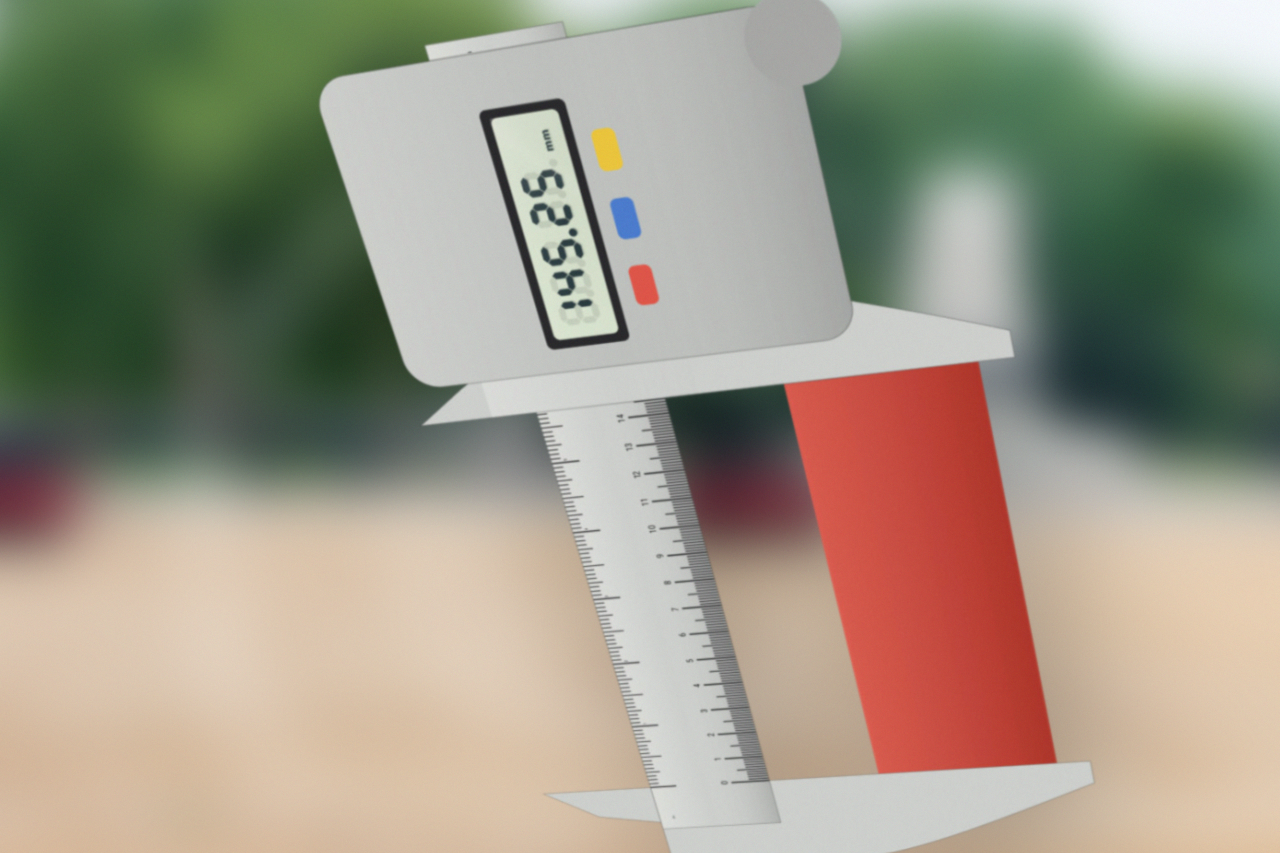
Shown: **145.25** mm
